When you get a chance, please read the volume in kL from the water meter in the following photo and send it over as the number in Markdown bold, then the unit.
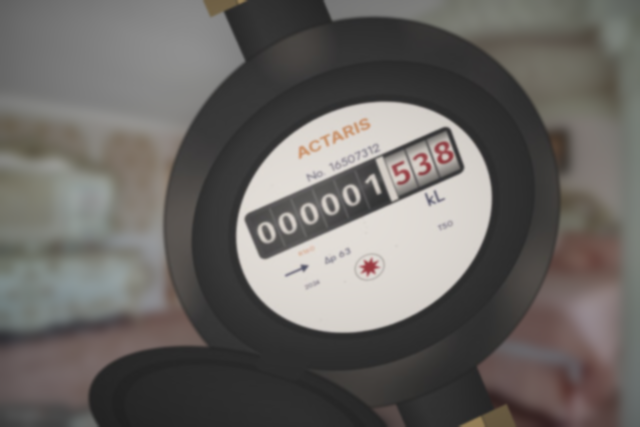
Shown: **1.538** kL
